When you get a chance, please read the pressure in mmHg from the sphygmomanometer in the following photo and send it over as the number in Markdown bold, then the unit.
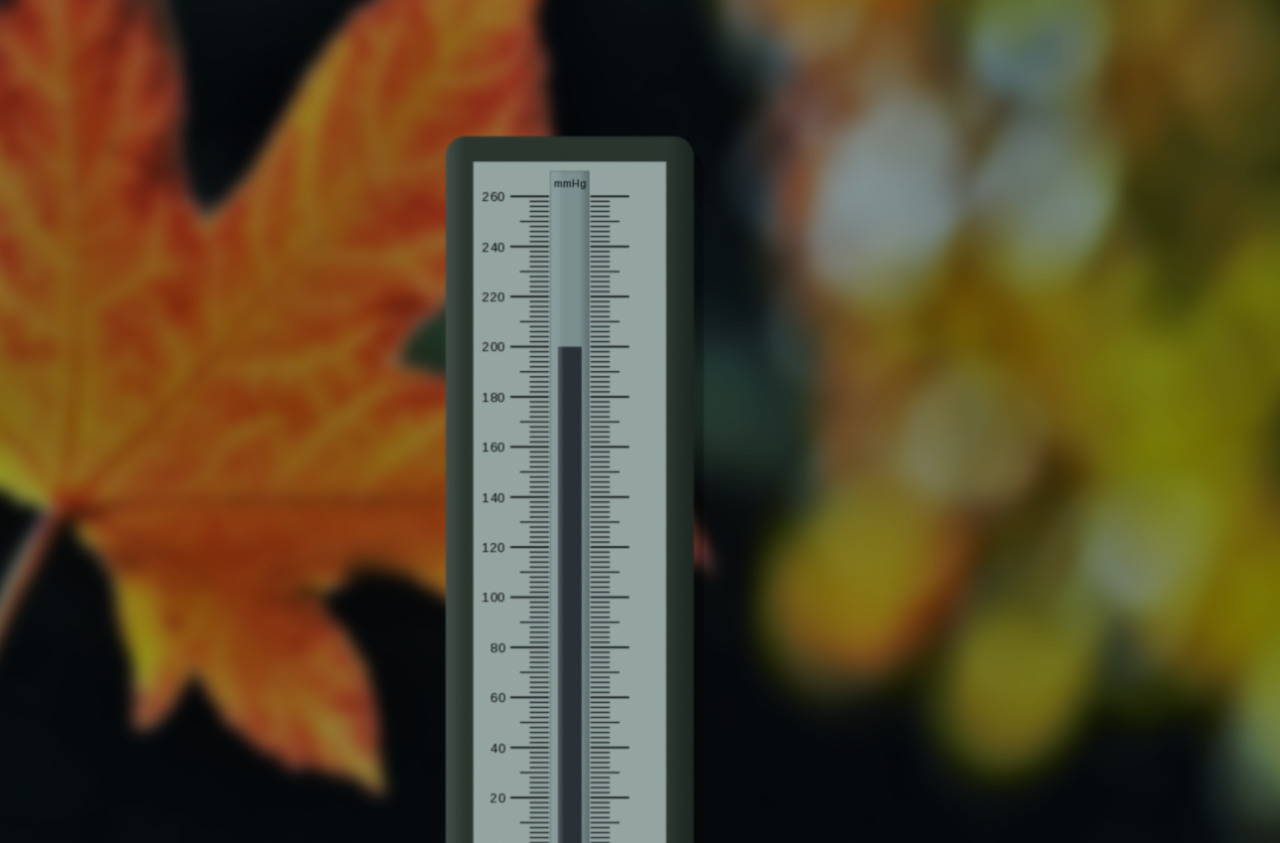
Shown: **200** mmHg
